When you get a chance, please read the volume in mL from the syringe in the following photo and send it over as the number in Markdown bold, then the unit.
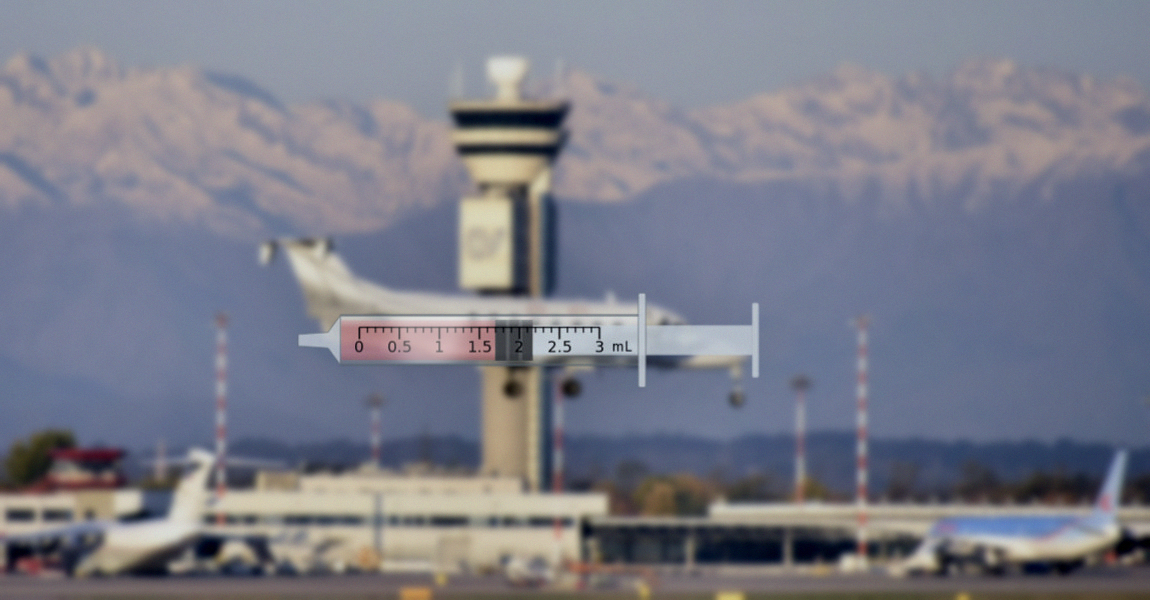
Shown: **1.7** mL
